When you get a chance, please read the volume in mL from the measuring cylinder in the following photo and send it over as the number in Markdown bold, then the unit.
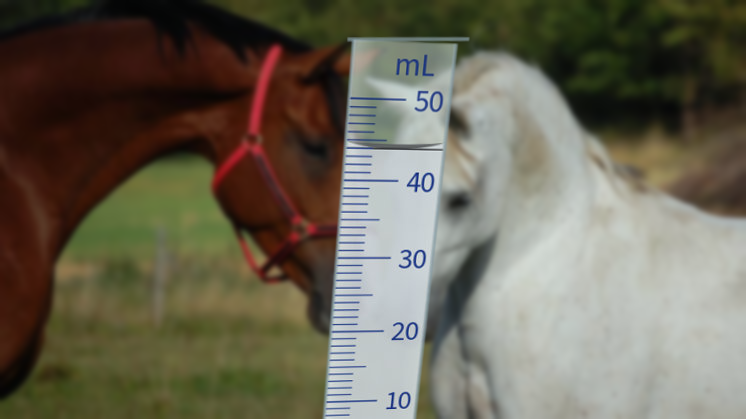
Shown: **44** mL
